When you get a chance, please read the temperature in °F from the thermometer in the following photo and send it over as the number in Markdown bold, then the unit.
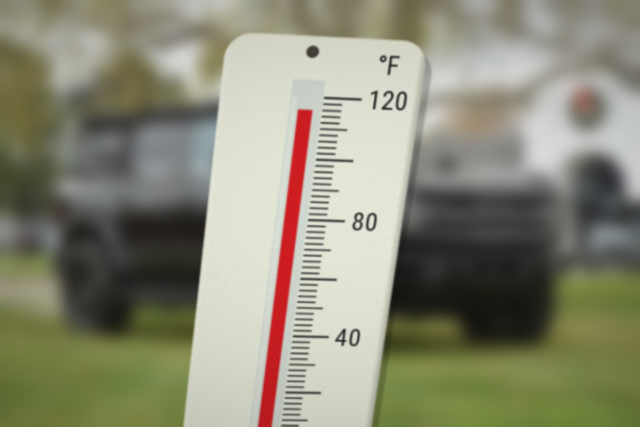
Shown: **116** °F
